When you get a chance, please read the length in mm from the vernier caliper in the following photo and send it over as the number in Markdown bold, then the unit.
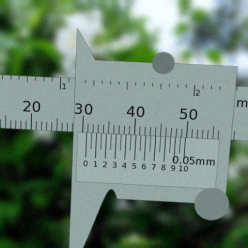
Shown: **30.8** mm
